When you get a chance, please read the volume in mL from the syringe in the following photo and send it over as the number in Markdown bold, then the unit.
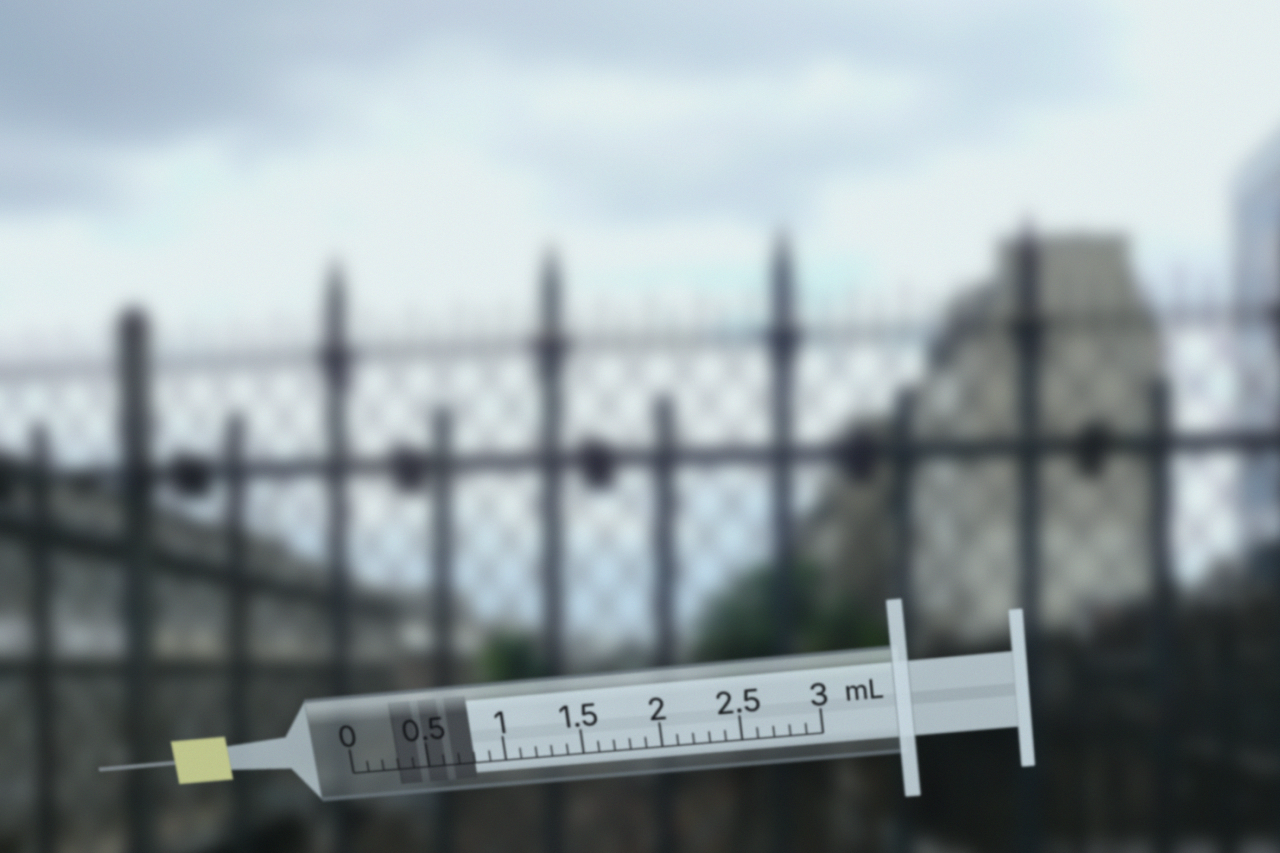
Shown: **0.3** mL
